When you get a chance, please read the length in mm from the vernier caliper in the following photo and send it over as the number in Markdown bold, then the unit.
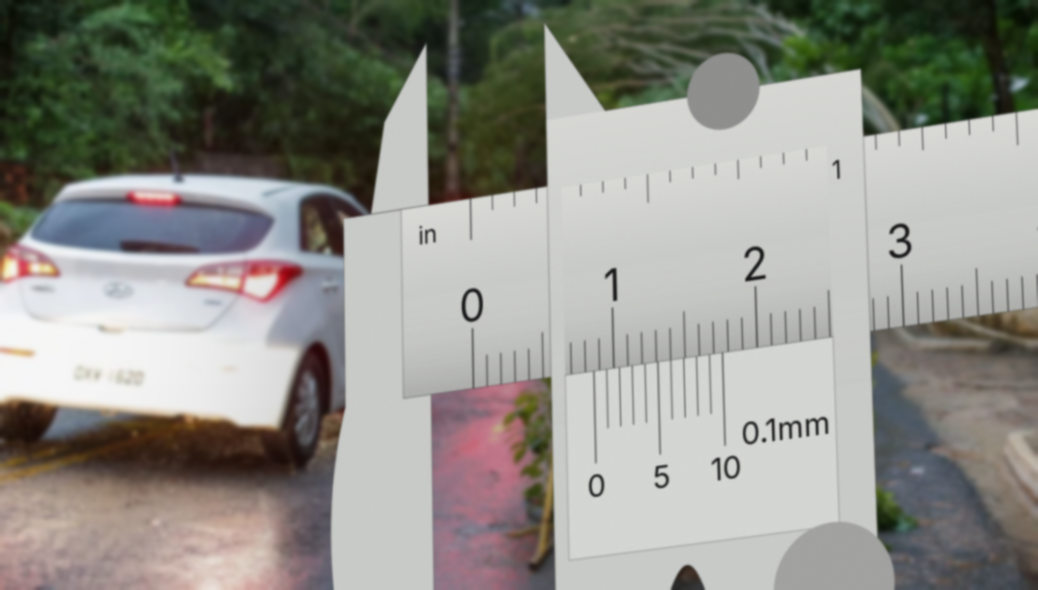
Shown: **8.6** mm
